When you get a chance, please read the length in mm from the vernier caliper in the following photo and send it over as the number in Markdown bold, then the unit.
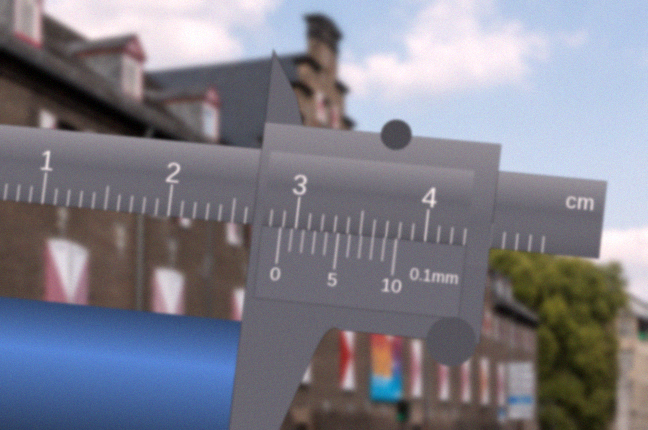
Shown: **28.8** mm
